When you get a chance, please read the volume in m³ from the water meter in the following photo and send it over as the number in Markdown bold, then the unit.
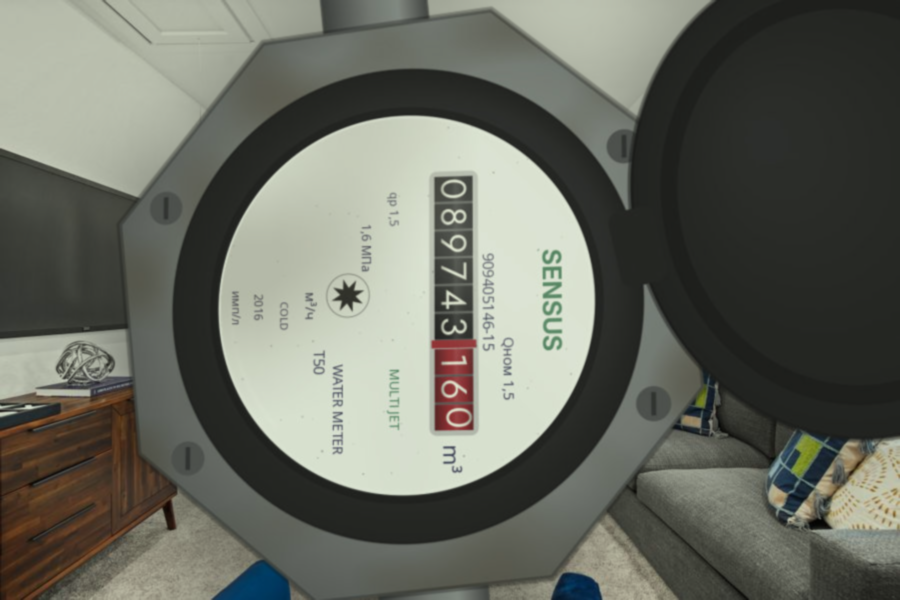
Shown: **89743.160** m³
